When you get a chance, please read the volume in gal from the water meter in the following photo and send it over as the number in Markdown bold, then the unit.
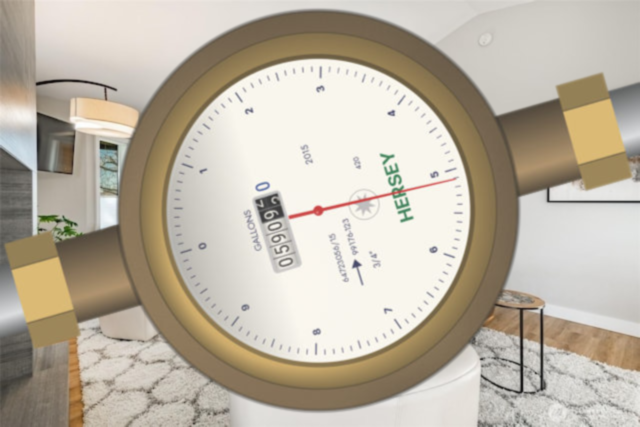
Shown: **590925.1** gal
